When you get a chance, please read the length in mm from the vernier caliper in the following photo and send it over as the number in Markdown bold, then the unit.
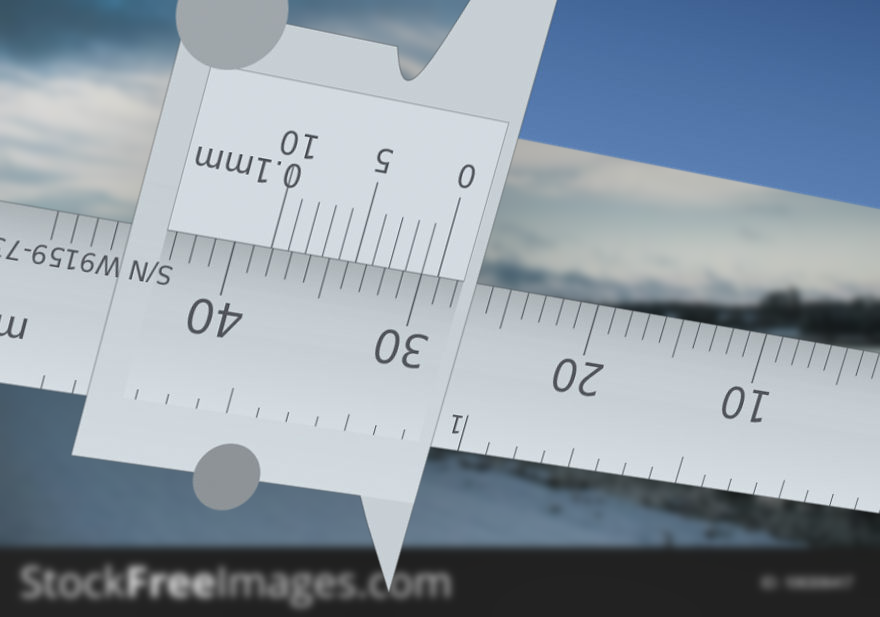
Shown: **29.1** mm
